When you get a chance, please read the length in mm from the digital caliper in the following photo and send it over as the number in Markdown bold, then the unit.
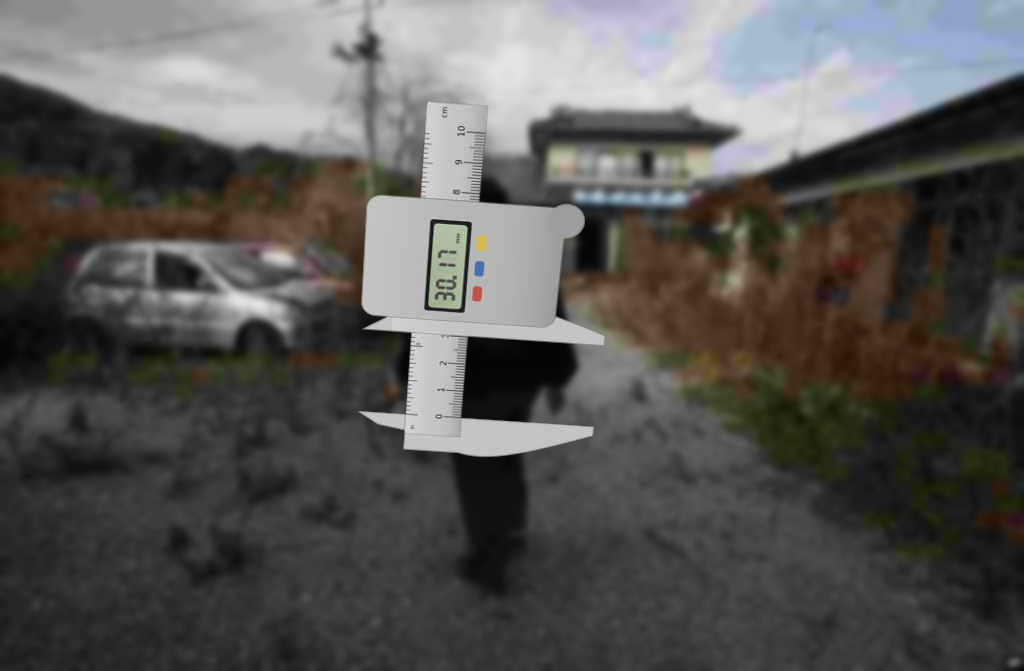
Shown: **30.17** mm
